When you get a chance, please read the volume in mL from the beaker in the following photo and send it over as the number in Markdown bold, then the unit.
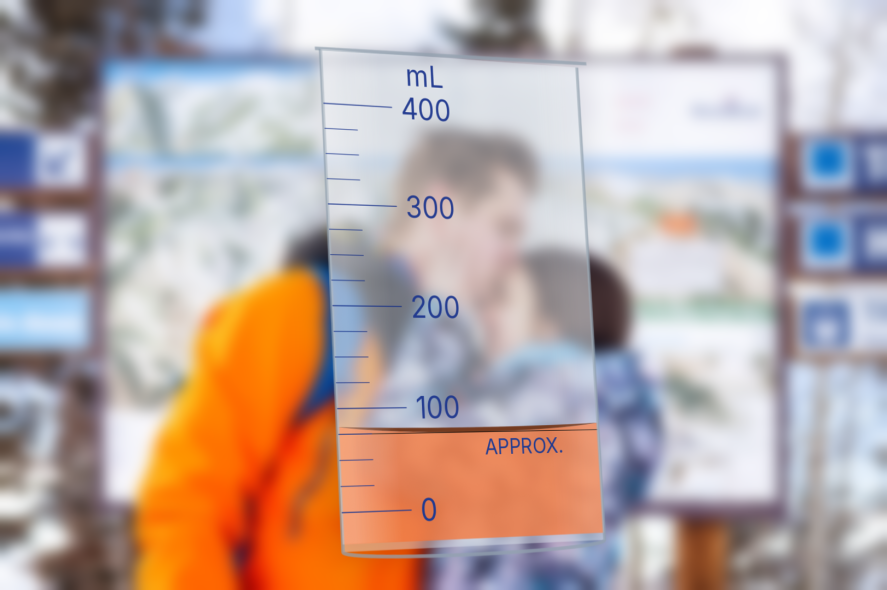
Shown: **75** mL
